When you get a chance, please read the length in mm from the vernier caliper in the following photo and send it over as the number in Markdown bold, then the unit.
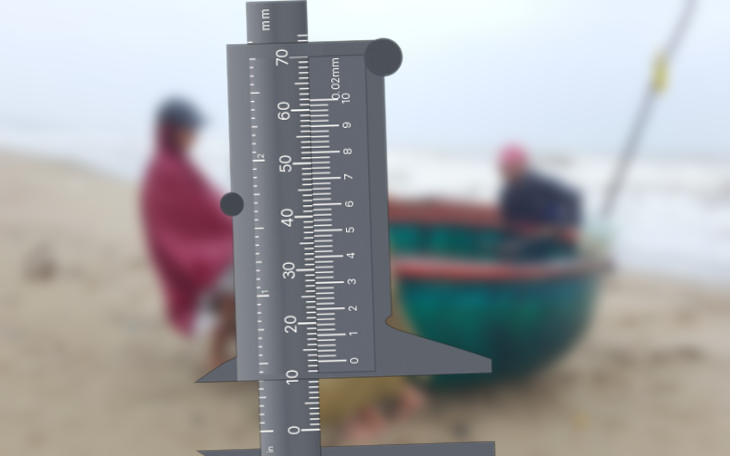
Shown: **12.8** mm
